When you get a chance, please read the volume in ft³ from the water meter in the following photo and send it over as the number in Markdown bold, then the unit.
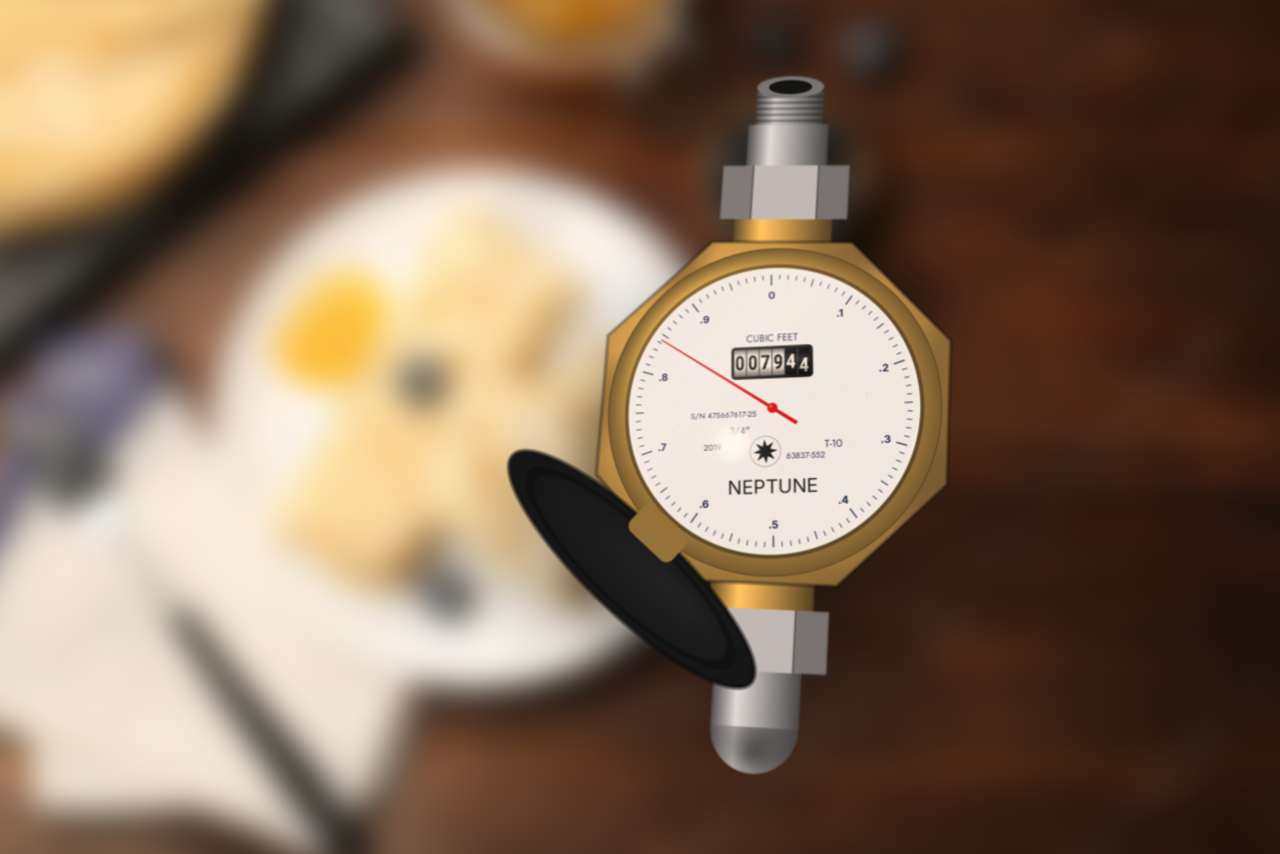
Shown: **7943.84** ft³
